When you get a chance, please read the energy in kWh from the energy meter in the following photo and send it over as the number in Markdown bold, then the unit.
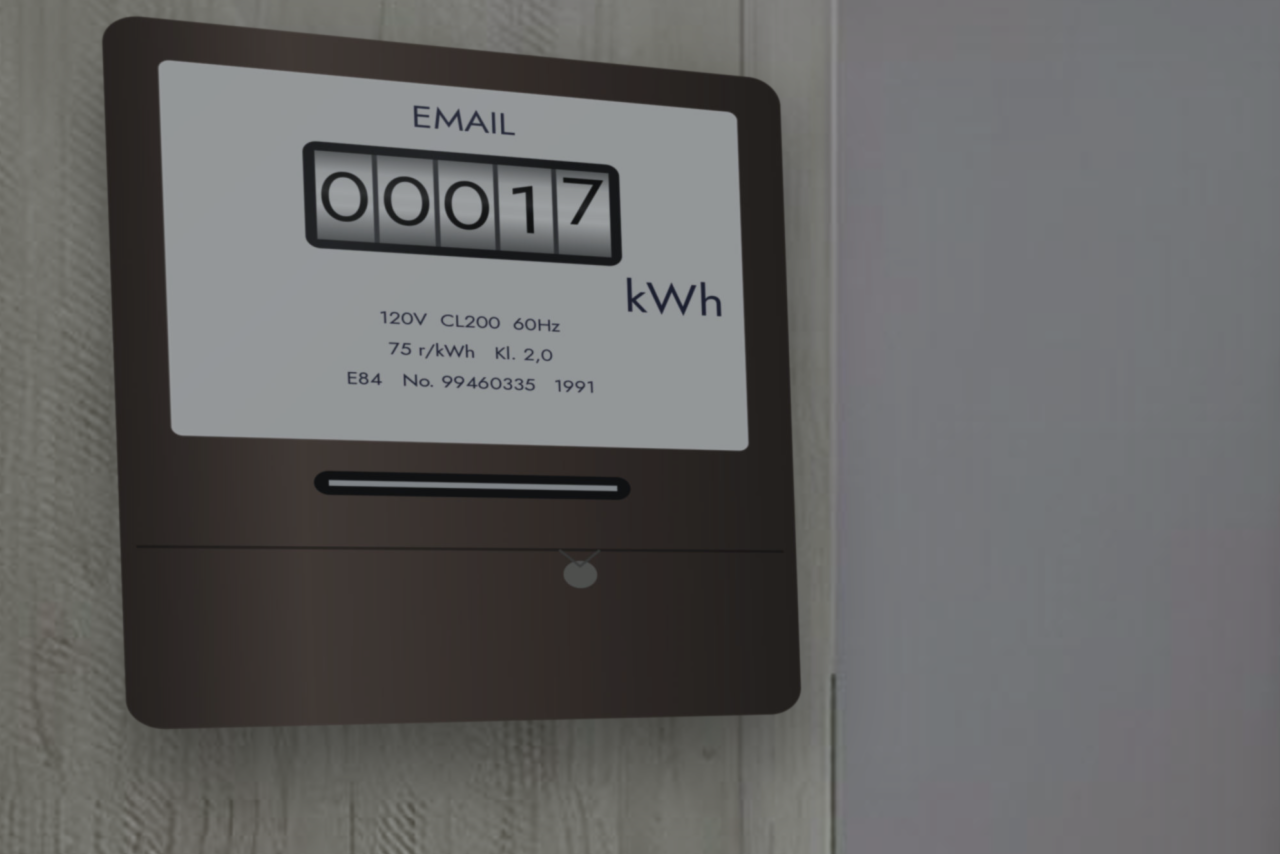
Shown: **17** kWh
